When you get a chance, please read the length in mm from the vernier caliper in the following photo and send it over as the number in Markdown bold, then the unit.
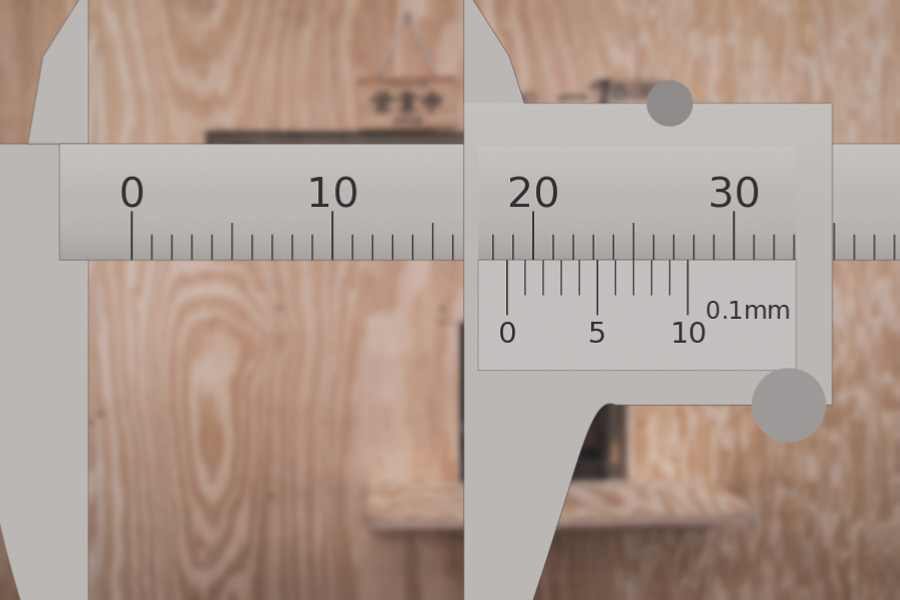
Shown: **18.7** mm
